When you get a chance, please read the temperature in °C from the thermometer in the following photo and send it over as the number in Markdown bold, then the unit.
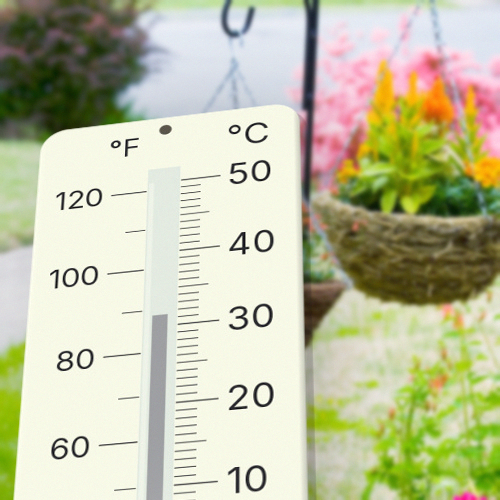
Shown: **31.5** °C
